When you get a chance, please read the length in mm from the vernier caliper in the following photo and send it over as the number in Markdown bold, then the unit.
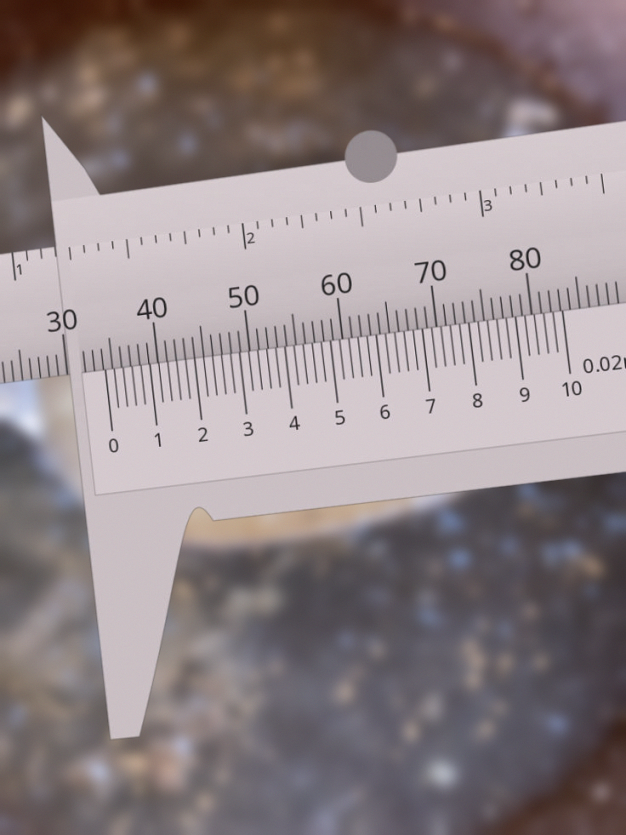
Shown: **34.2** mm
